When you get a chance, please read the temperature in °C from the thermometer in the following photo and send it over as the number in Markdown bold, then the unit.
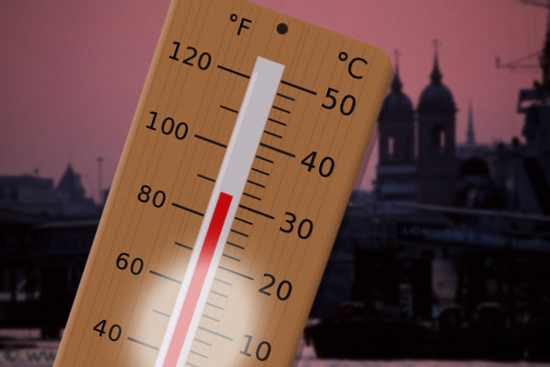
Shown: **31** °C
